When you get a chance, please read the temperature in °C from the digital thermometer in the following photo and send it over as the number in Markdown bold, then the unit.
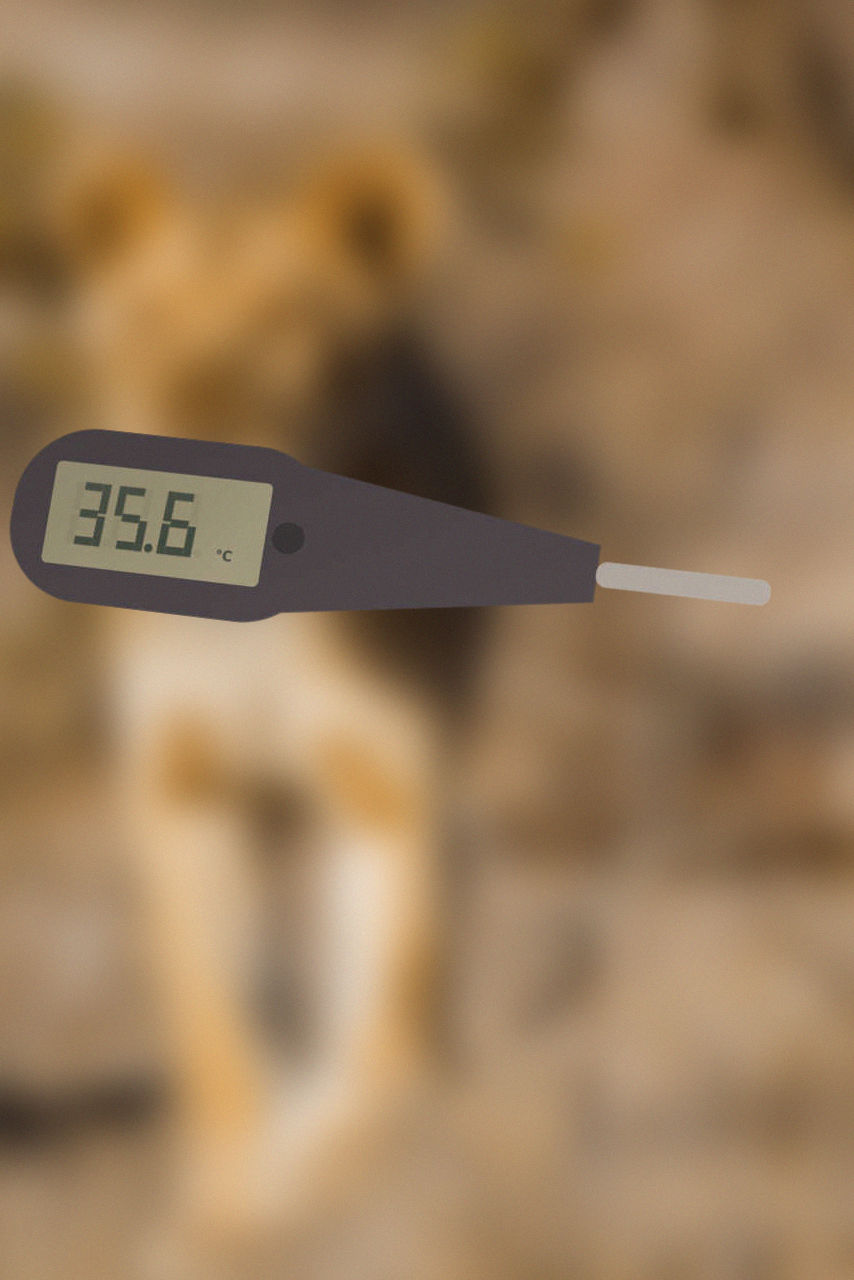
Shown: **35.6** °C
